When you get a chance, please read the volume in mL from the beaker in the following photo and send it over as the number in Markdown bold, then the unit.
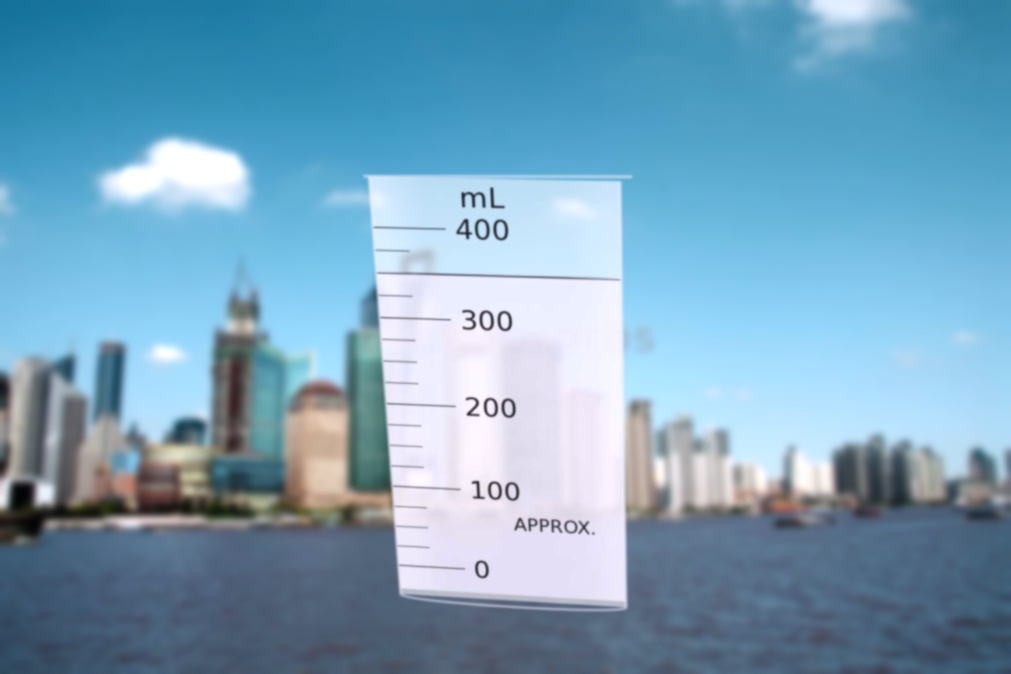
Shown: **350** mL
